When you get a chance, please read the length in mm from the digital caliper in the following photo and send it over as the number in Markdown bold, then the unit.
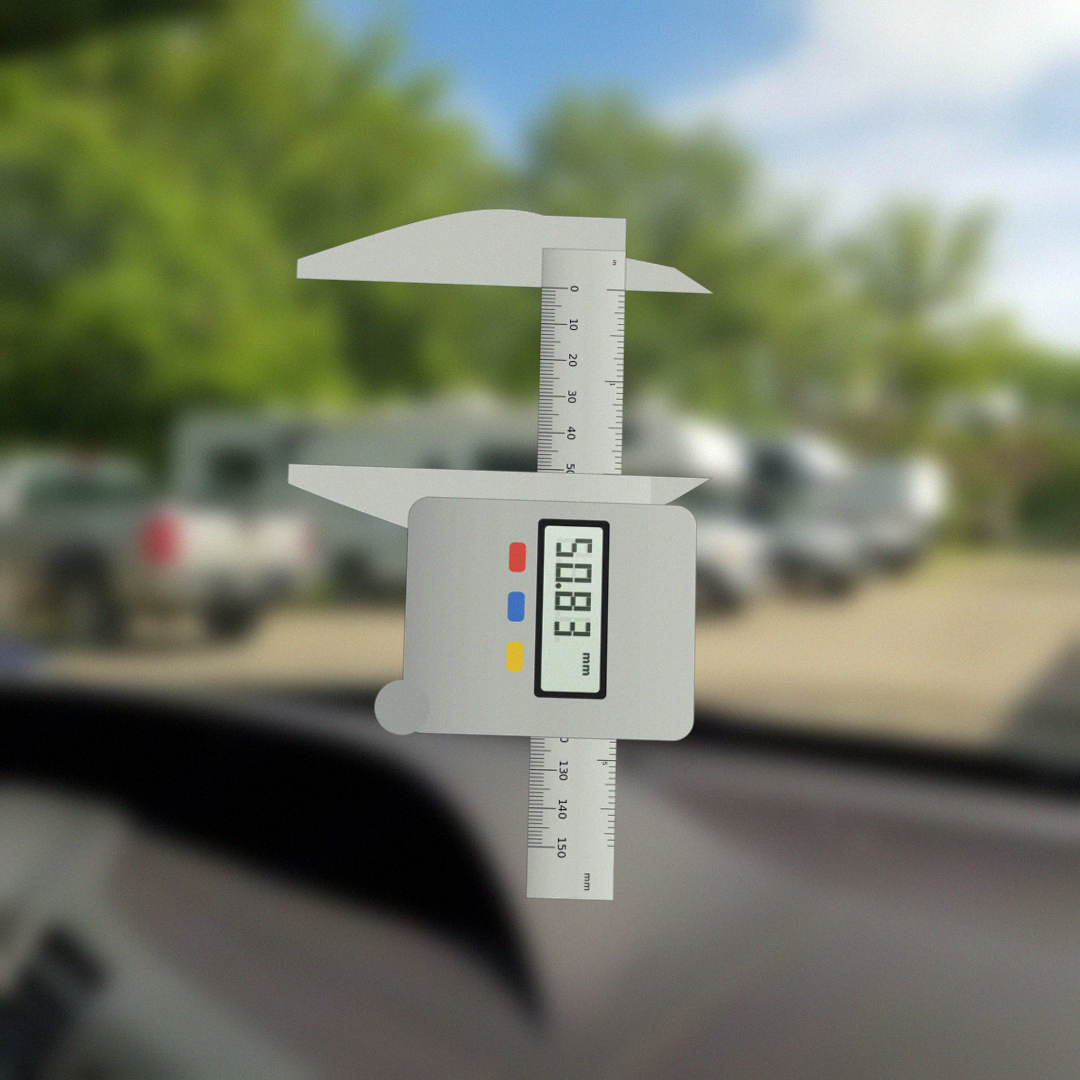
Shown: **50.83** mm
